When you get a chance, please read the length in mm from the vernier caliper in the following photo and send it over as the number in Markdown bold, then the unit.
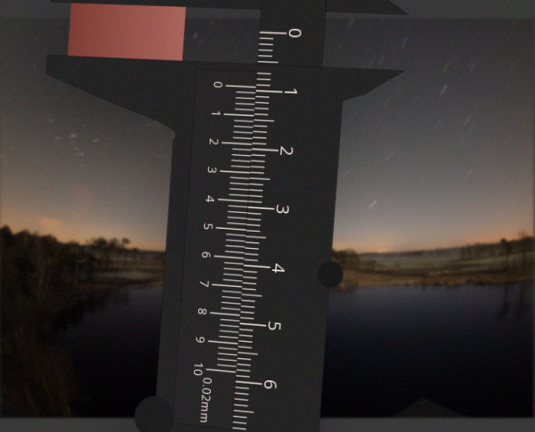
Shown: **9.4** mm
